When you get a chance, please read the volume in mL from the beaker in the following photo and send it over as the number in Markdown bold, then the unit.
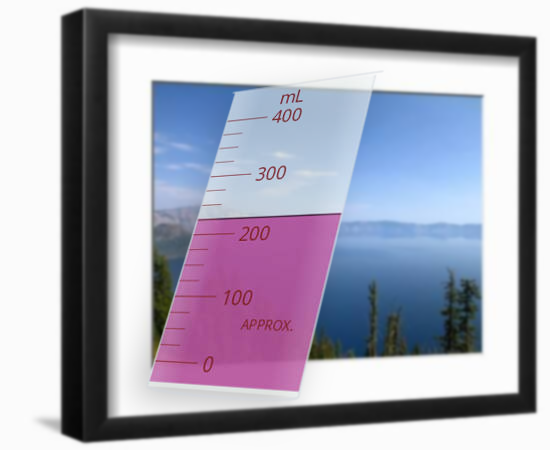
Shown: **225** mL
